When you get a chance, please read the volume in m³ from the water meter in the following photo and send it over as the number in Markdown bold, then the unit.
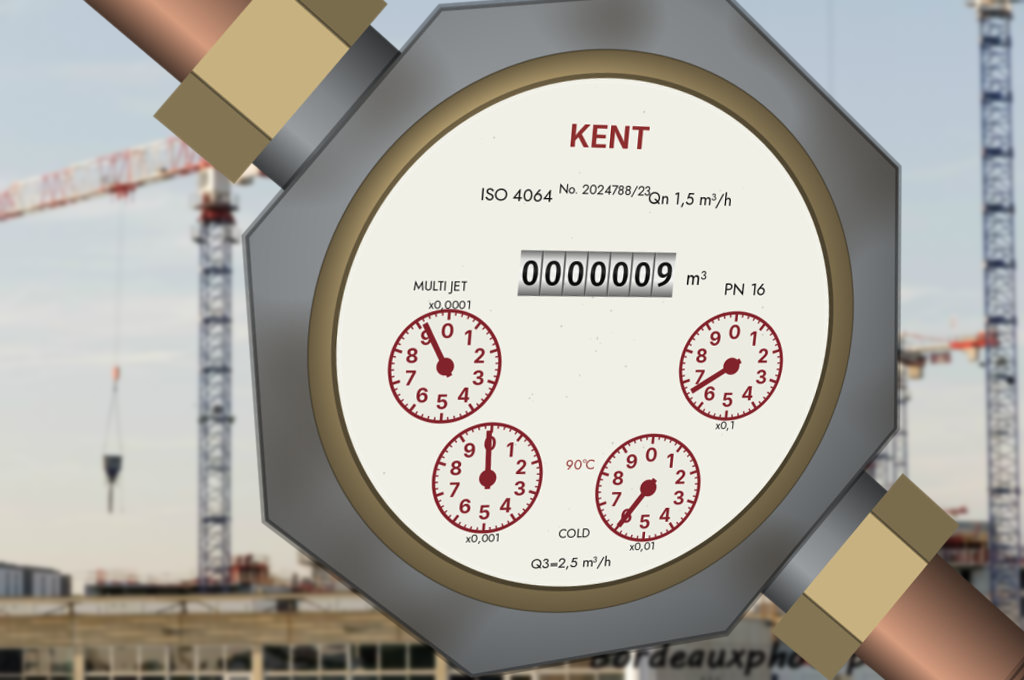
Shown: **9.6599** m³
